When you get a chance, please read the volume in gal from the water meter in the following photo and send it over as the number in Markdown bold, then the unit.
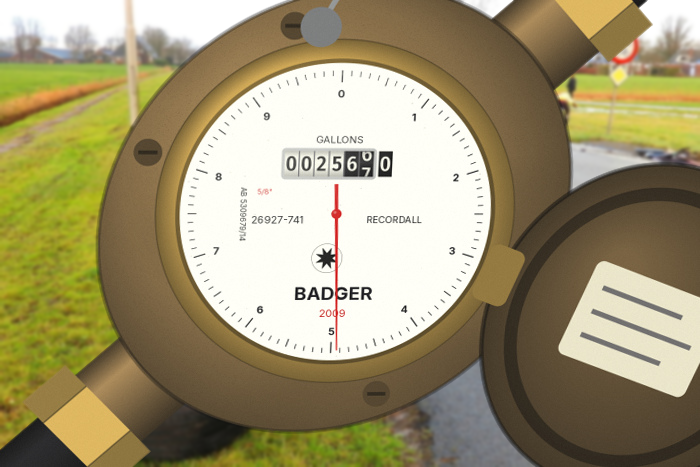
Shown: **25664.9** gal
